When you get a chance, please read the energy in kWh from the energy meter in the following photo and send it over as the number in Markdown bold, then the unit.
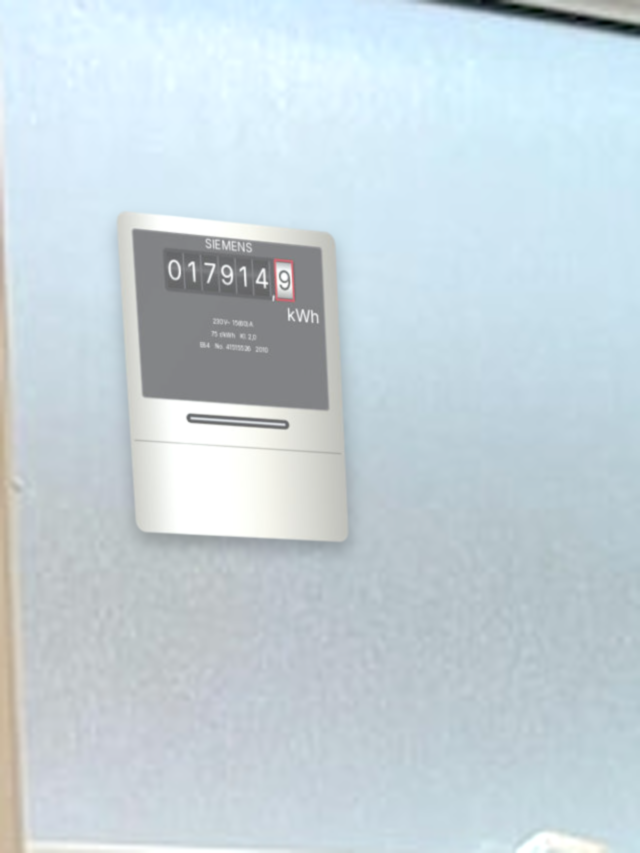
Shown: **17914.9** kWh
